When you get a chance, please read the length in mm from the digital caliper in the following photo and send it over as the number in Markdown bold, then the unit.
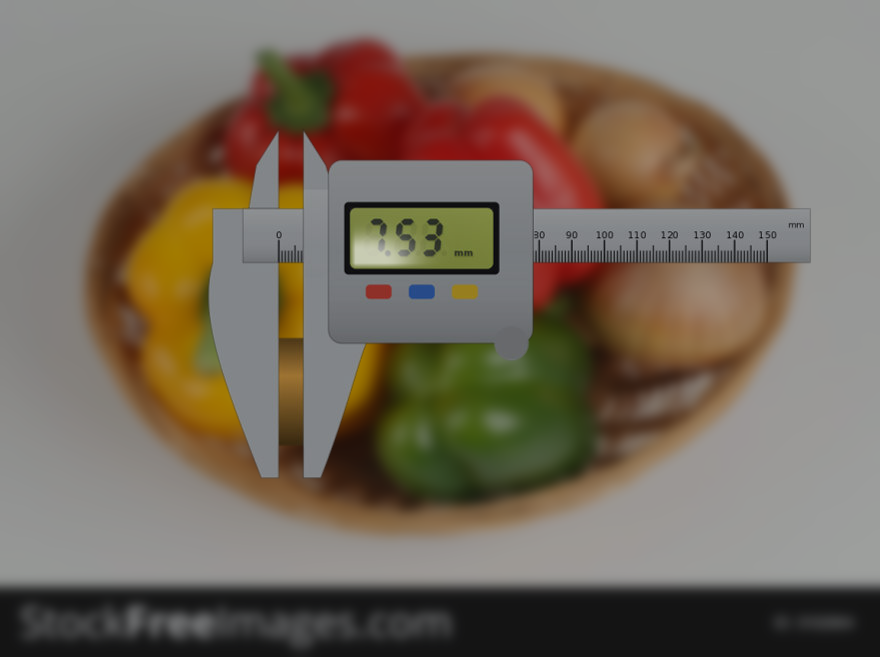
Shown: **7.53** mm
